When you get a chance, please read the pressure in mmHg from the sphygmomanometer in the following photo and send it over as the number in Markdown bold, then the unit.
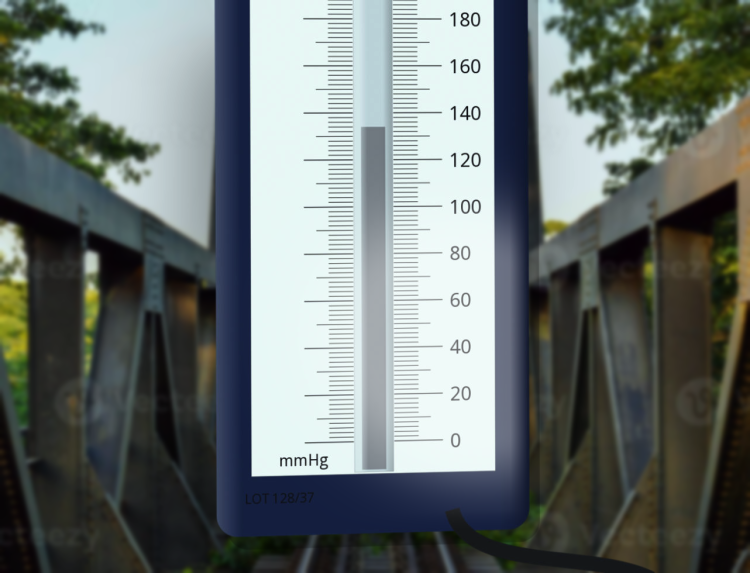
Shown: **134** mmHg
